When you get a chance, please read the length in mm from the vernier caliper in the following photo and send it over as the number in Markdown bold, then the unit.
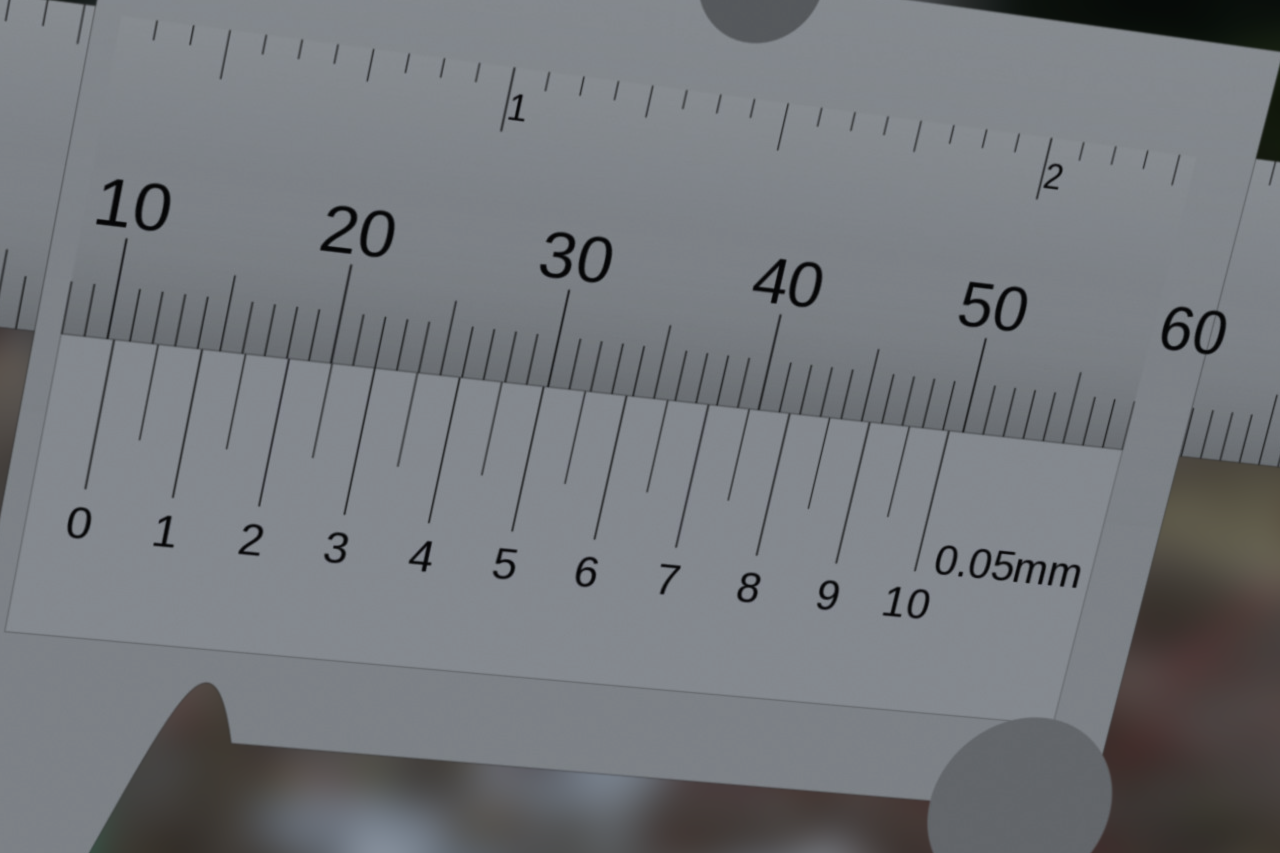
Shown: **10.3** mm
